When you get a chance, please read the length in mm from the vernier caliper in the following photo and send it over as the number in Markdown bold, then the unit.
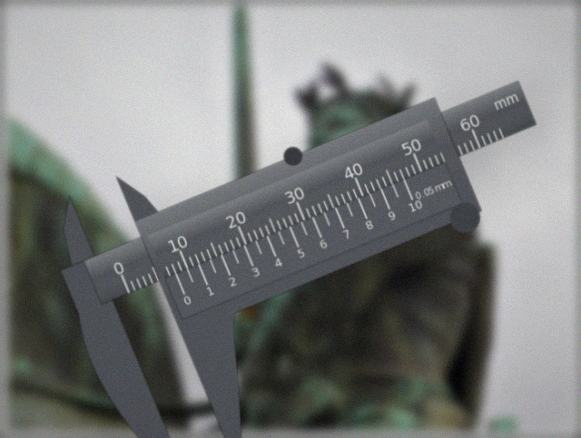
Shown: **8.0** mm
